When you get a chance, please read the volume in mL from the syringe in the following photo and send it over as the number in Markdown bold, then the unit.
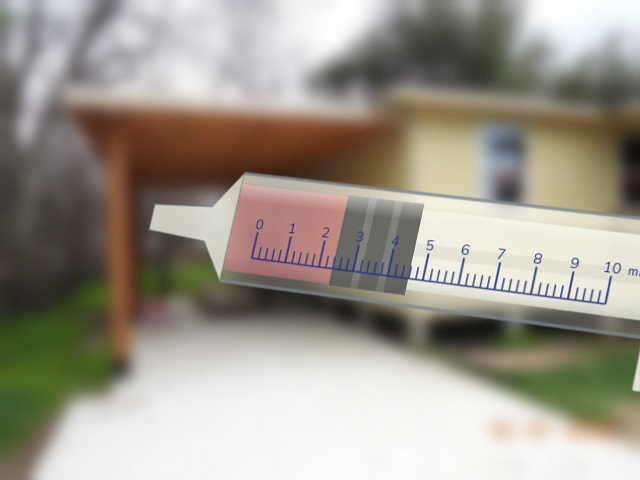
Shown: **2.4** mL
